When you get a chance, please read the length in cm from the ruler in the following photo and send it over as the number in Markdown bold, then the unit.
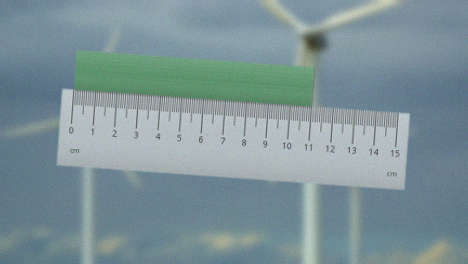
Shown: **11** cm
